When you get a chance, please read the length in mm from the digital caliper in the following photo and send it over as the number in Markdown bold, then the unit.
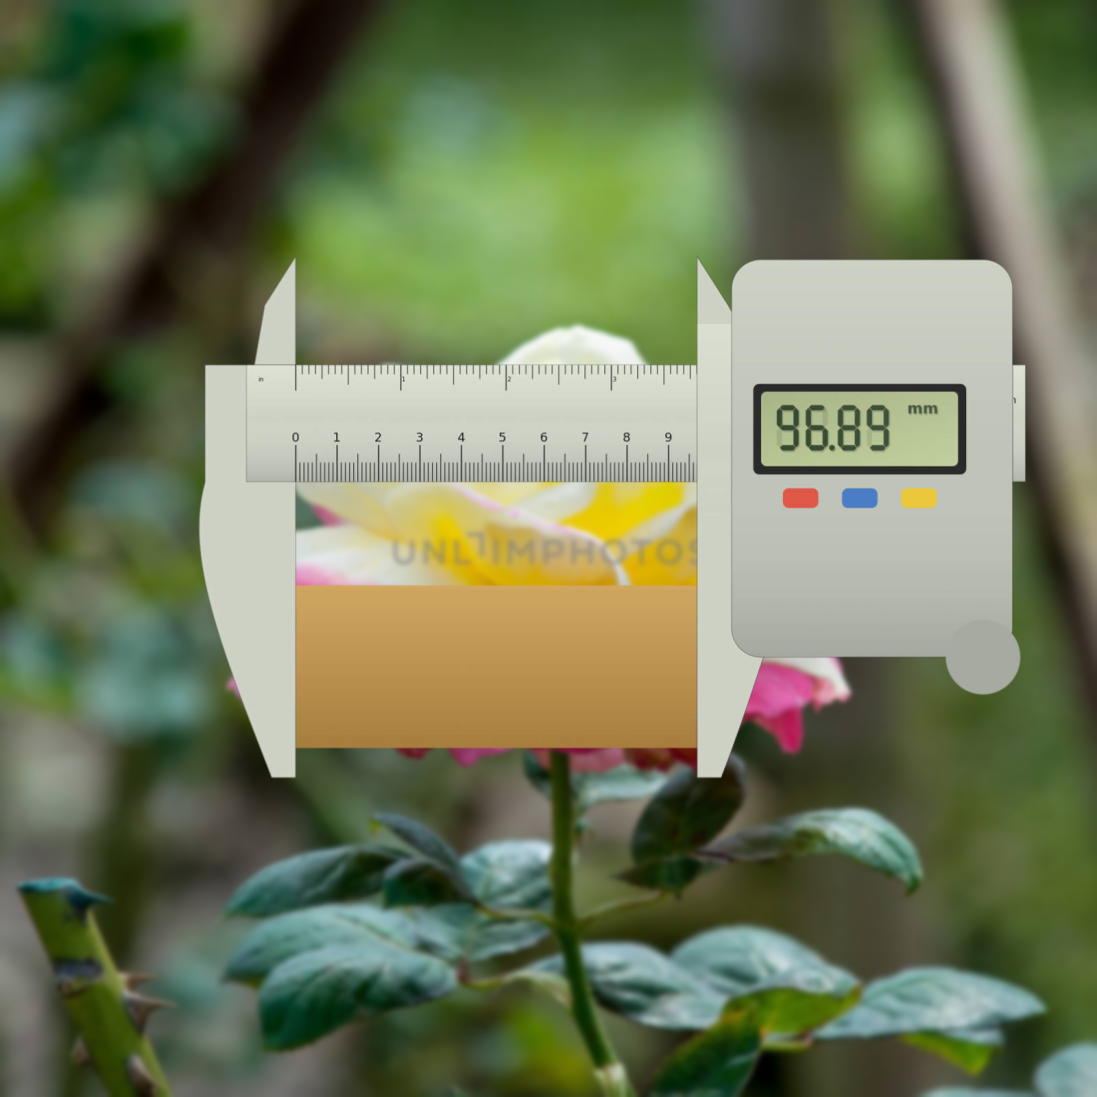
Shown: **96.89** mm
